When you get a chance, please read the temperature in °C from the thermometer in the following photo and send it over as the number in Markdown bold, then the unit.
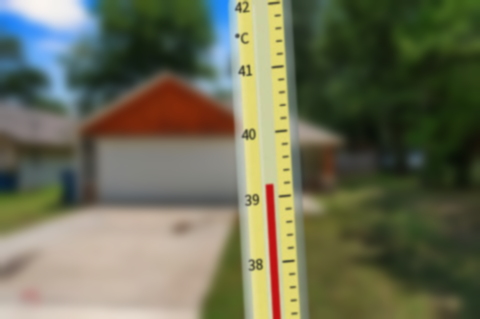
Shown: **39.2** °C
